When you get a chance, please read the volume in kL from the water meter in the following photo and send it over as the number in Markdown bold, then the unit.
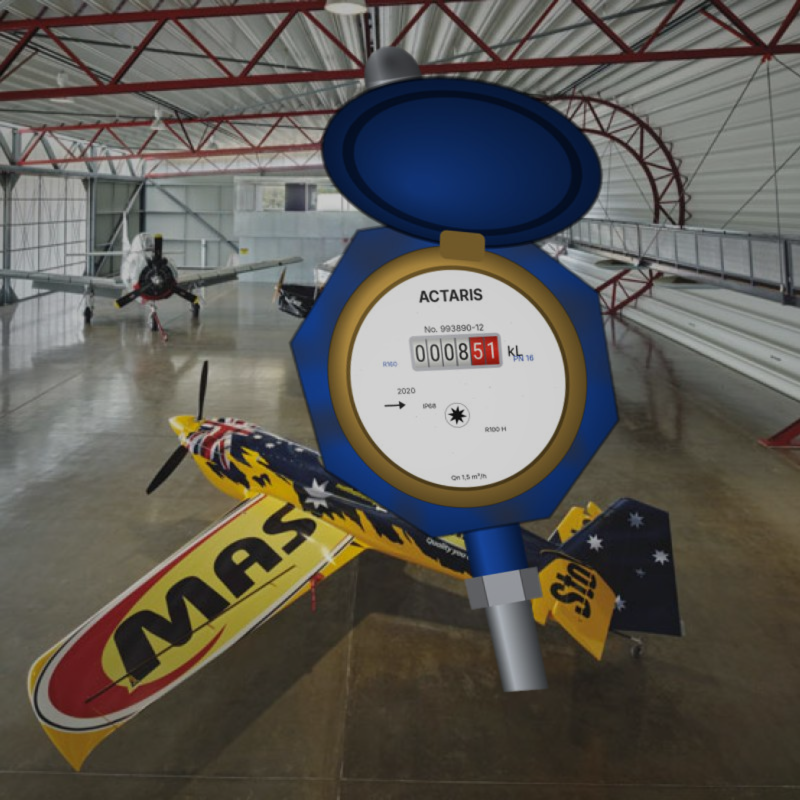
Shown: **8.51** kL
